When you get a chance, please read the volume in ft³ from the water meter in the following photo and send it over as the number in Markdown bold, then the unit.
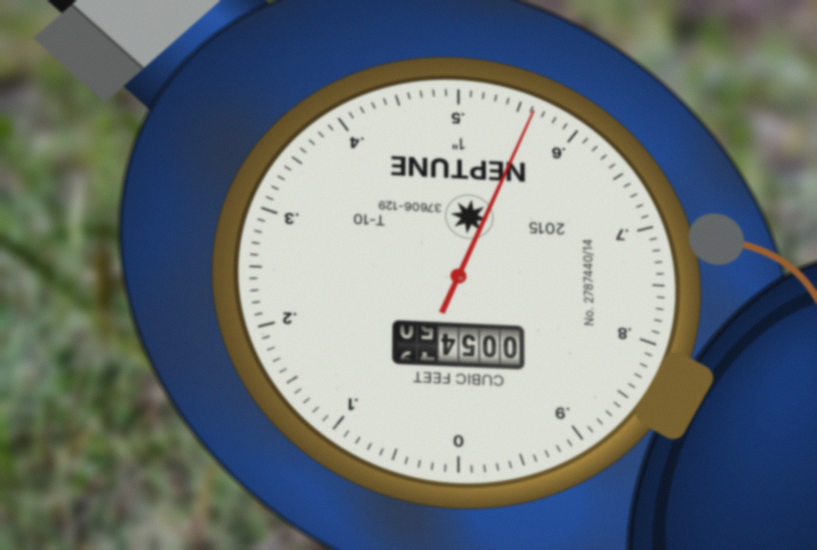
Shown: **5449.56** ft³
